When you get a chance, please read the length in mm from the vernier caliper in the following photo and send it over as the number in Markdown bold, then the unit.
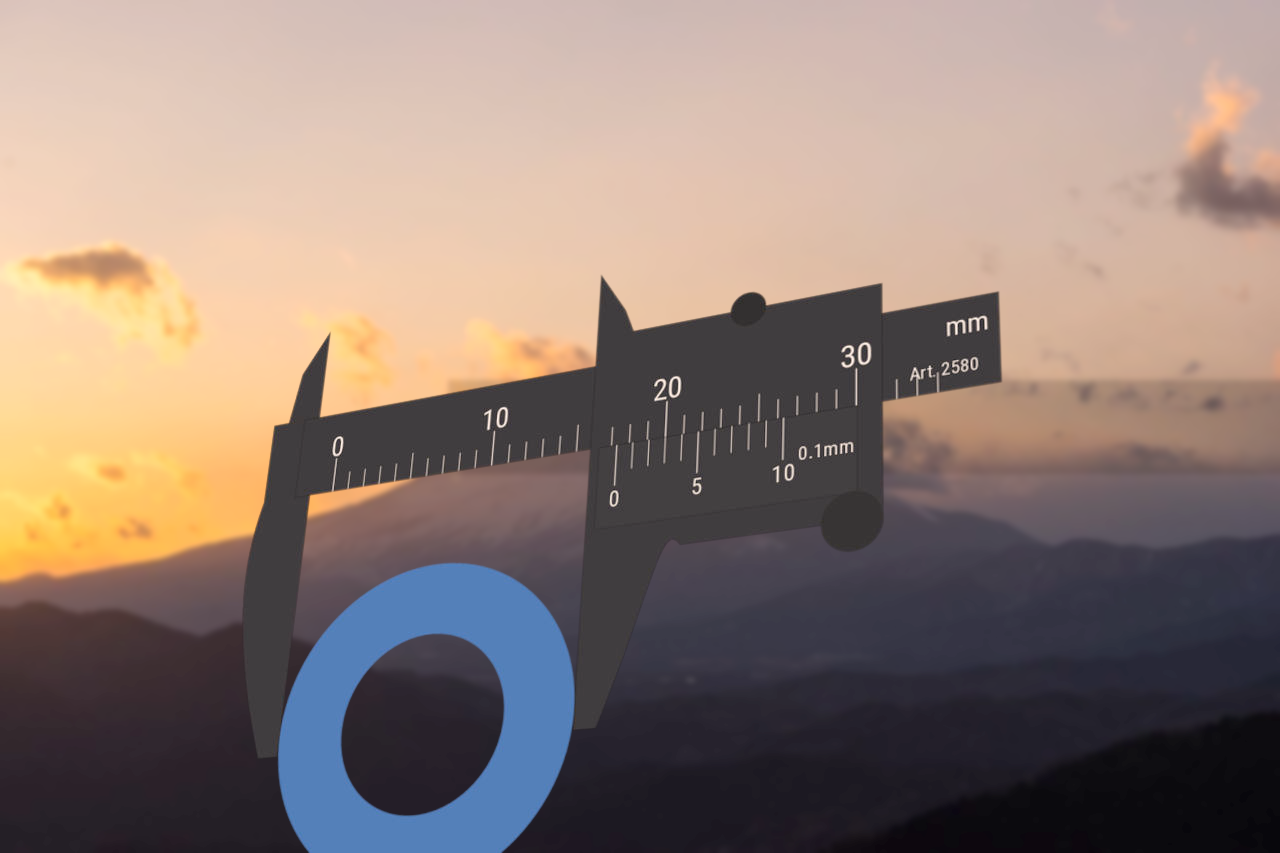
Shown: **17.3** mm
